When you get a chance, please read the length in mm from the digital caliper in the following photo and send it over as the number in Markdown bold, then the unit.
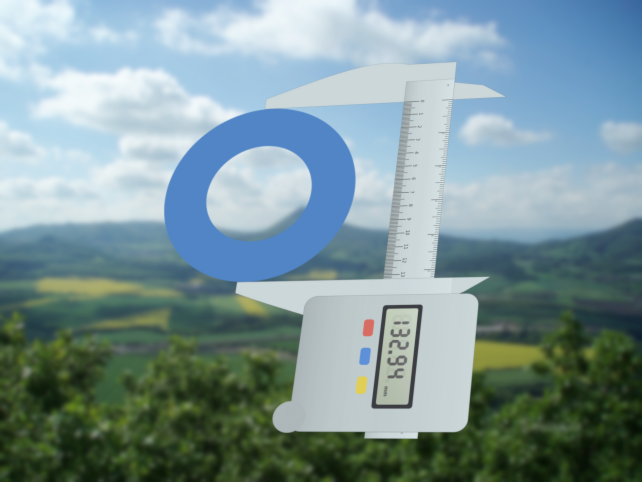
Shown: **132.94** mm
